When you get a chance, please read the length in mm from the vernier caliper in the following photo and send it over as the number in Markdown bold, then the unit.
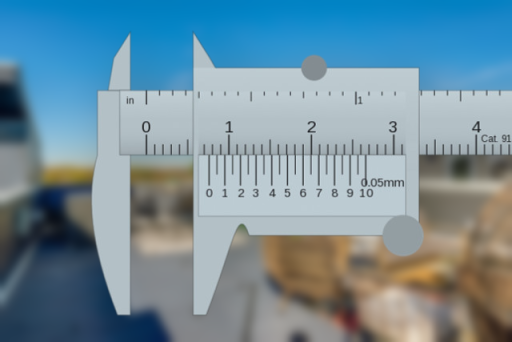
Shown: **7.6** mm
